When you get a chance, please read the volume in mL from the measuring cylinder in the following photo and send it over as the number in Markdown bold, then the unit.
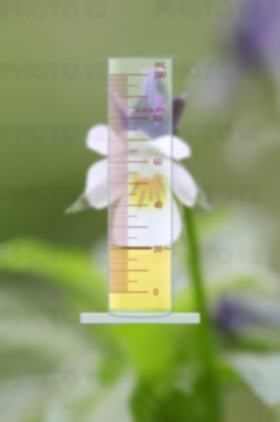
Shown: **20** mL
